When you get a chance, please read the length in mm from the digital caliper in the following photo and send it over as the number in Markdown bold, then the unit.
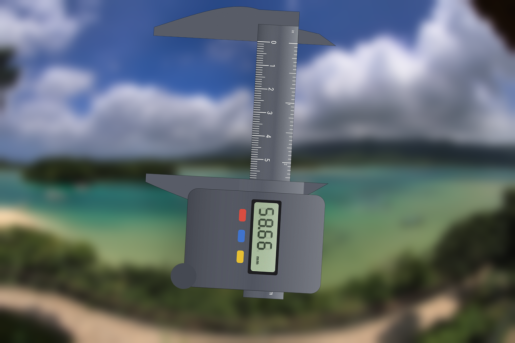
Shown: **58.66** mm
